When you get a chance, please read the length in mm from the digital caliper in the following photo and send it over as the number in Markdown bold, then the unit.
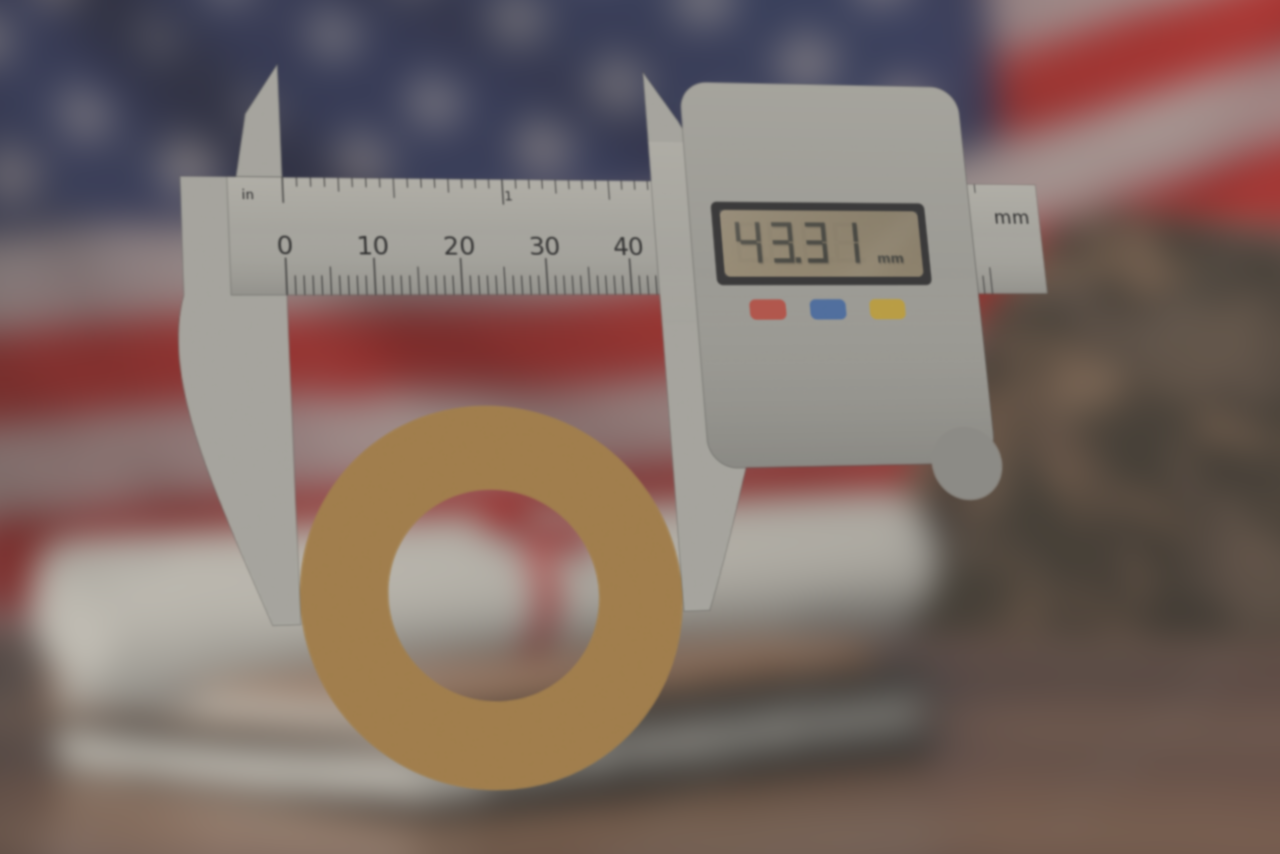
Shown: **43.31** mm
